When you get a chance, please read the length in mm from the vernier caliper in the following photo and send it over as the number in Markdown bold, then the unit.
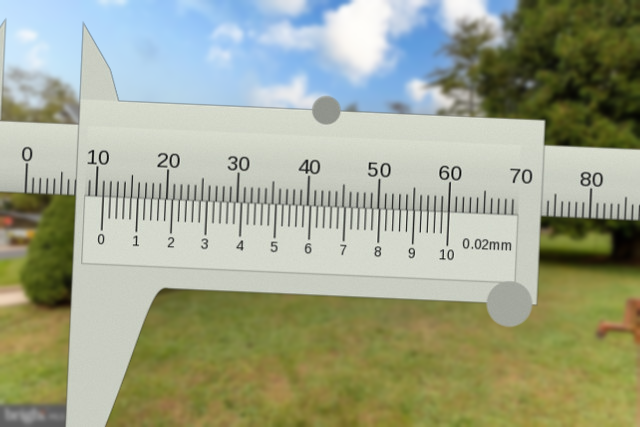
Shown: **11.0** mm
